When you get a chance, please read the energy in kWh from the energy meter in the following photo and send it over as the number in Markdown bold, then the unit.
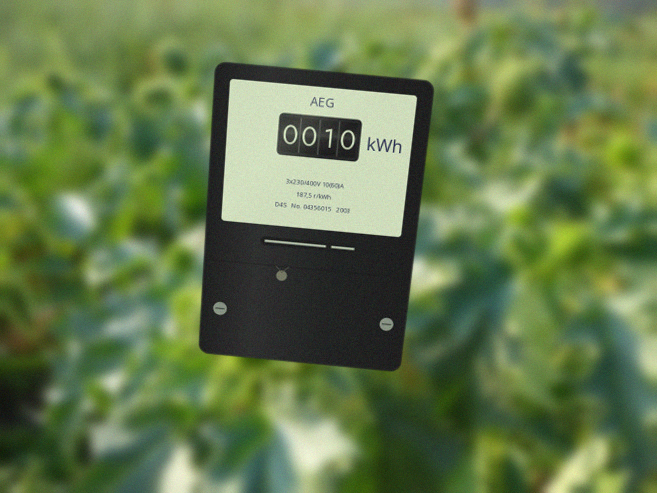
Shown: **10** kWh
